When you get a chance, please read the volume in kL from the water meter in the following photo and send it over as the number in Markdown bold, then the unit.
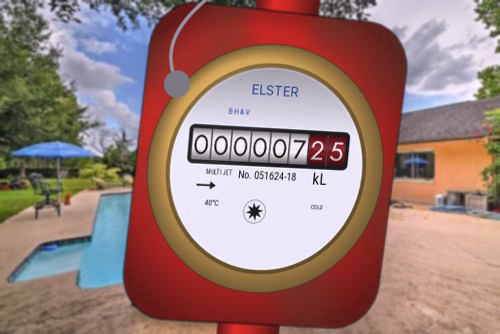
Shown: **7.25** kL
